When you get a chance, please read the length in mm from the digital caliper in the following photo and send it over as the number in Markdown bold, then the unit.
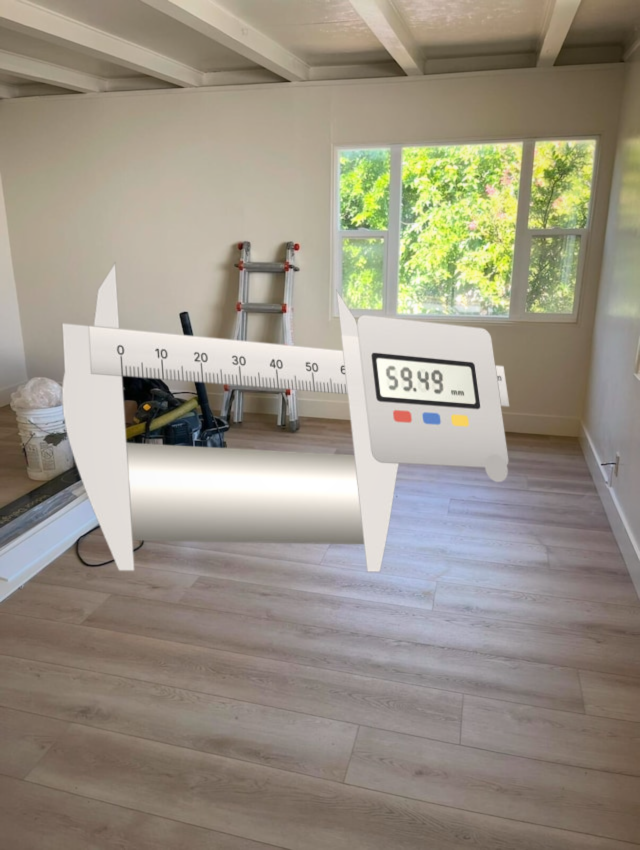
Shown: **59.49** mm
